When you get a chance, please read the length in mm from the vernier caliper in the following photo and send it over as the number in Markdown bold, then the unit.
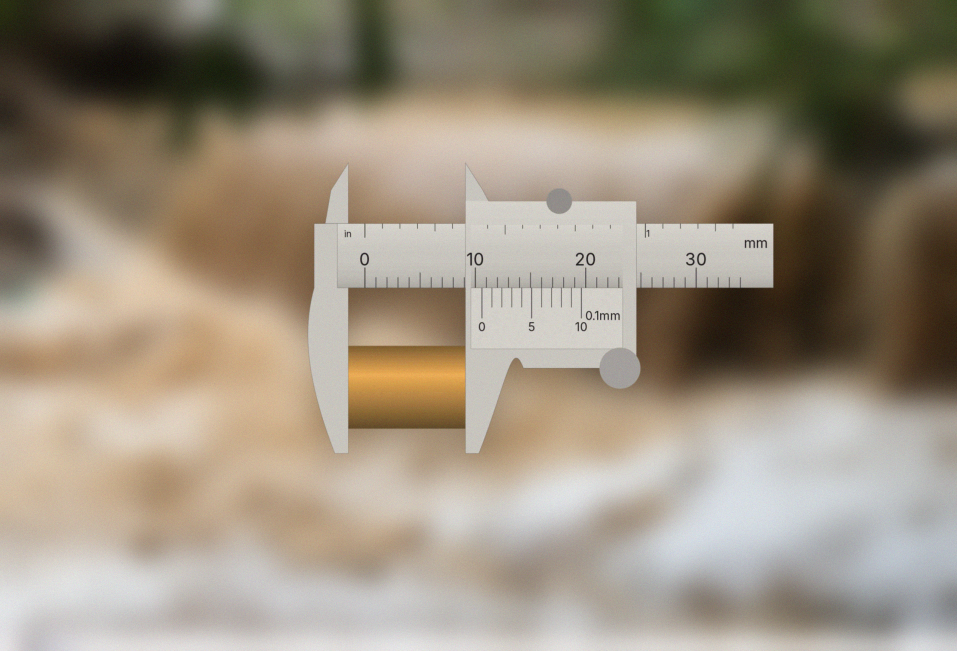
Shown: **10.6** mm
